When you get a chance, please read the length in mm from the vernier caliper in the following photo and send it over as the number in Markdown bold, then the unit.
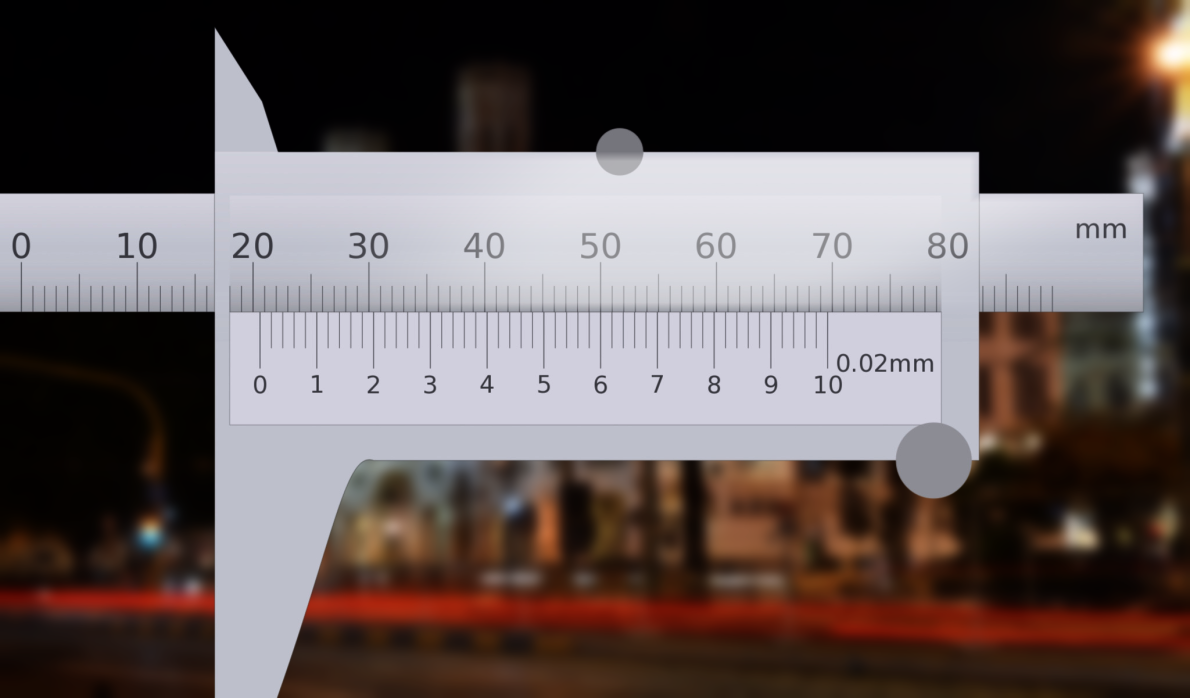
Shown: **20.6** mm
